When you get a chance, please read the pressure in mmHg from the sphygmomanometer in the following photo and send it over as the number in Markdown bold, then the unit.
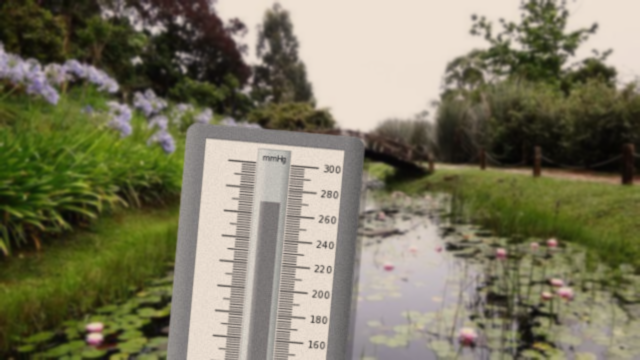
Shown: **270** mmHg
